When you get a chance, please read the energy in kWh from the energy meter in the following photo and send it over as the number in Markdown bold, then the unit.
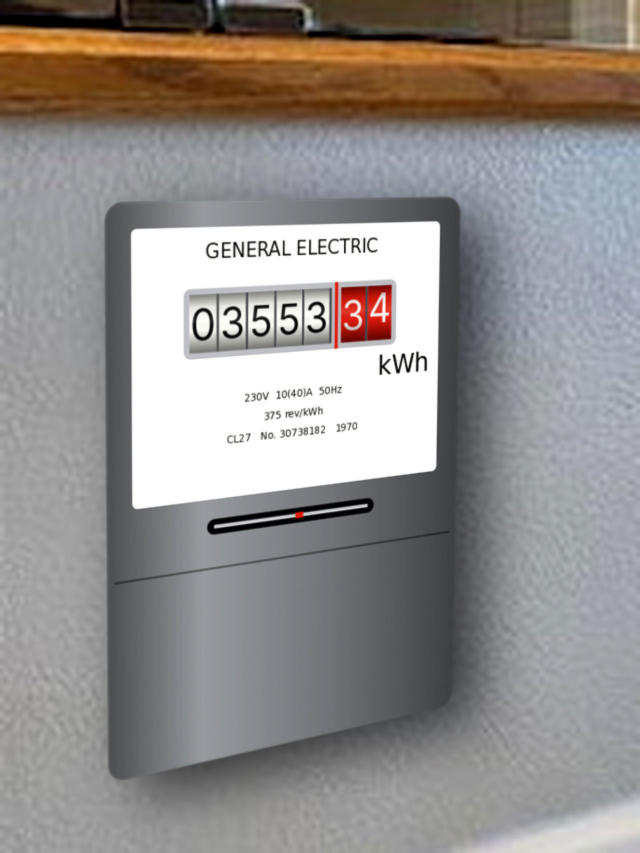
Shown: **3553.34** kWh
